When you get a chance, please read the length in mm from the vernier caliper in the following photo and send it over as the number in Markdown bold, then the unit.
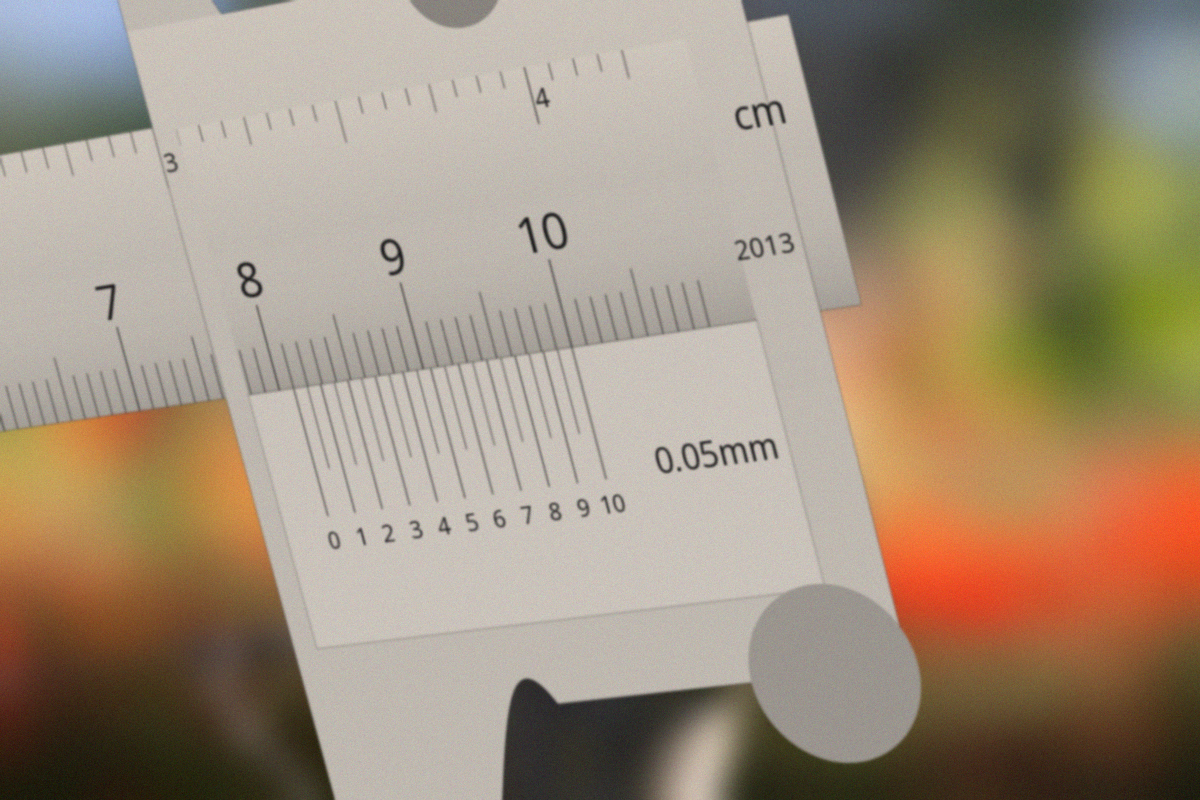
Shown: **81.0** mm
